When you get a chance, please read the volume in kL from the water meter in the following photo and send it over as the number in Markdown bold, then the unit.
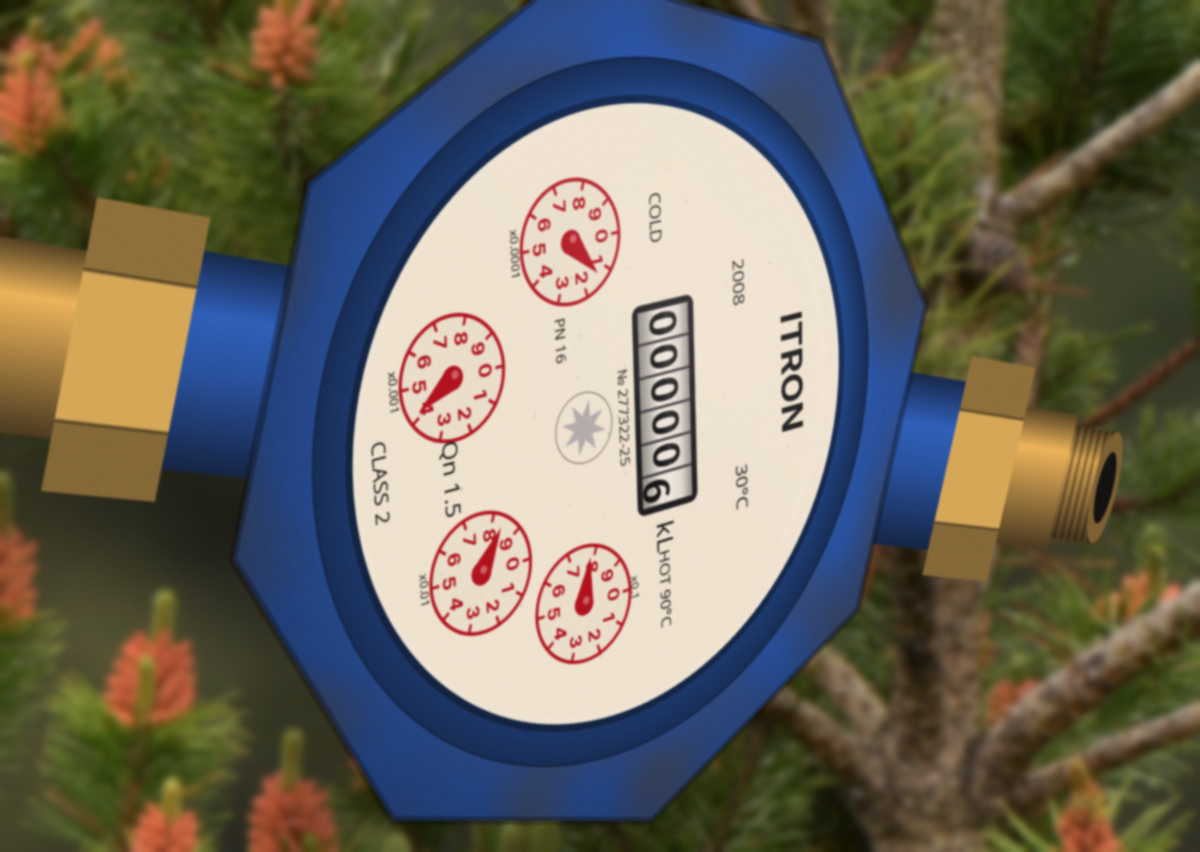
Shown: **5.7841** kL
